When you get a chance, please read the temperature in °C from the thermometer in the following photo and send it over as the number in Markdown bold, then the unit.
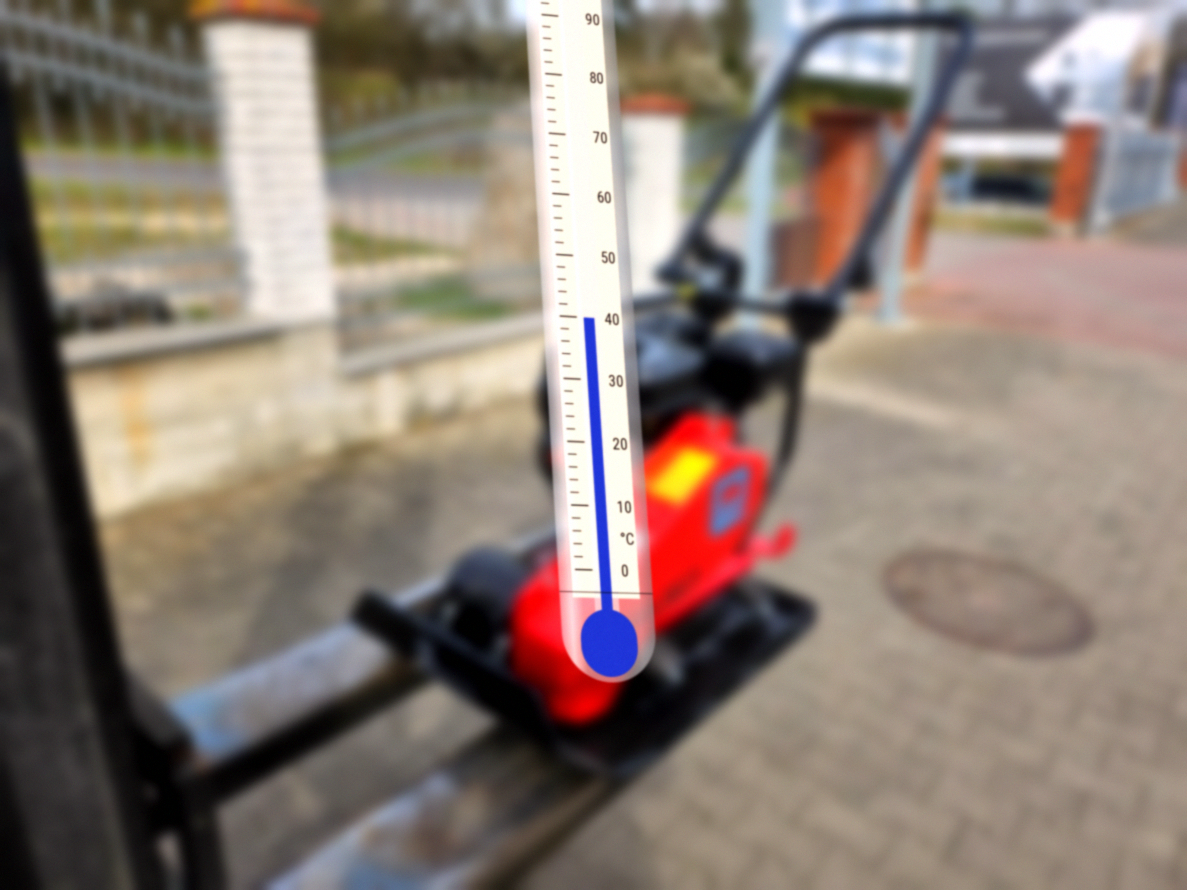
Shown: **40** °C
